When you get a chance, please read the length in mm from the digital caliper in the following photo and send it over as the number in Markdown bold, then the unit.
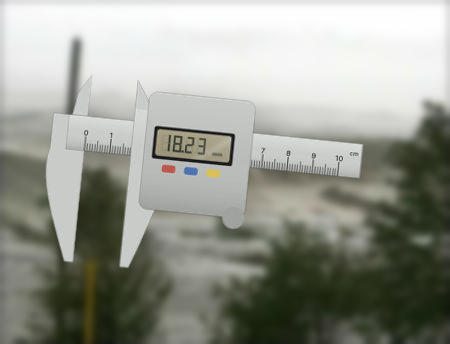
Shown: **18.23** mm
